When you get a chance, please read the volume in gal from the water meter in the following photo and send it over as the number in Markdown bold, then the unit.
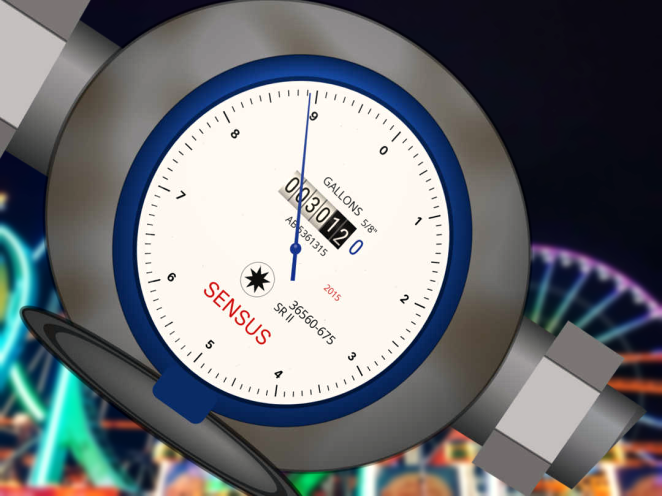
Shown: **30118.9** gal
